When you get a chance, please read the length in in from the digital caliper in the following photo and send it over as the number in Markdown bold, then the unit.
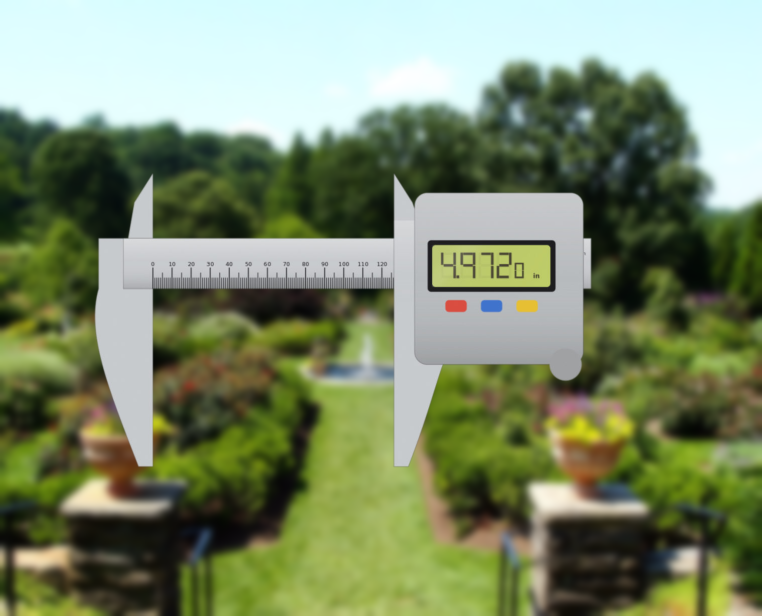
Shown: **4.9720** in
